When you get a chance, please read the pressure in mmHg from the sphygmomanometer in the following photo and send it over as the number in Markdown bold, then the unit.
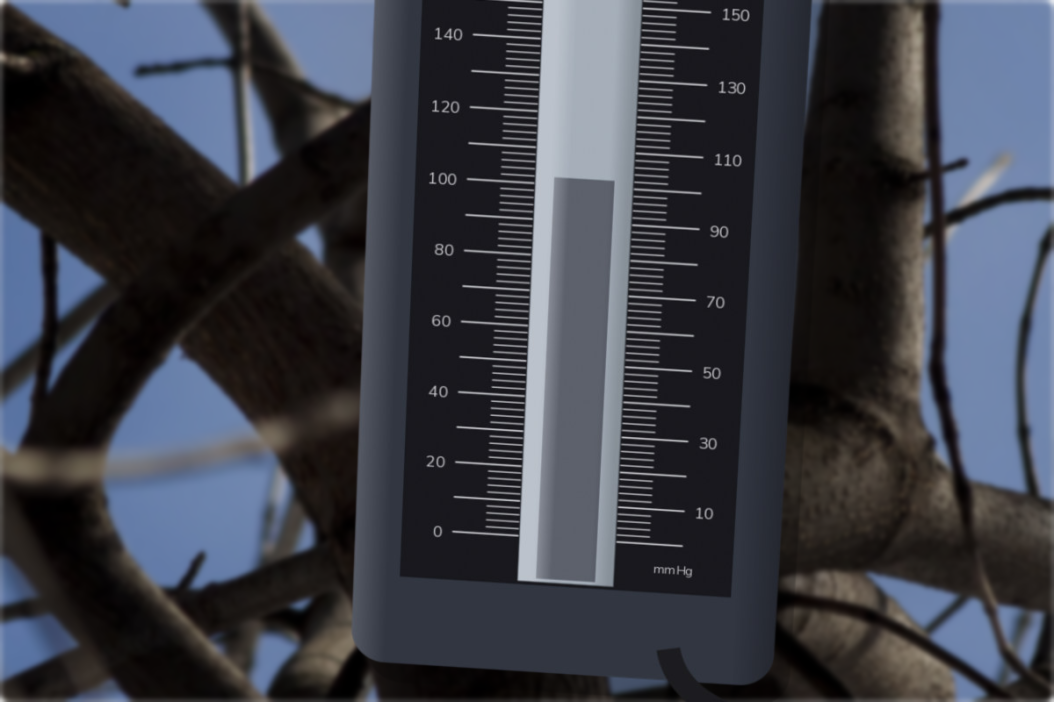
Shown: **102** mmHg
